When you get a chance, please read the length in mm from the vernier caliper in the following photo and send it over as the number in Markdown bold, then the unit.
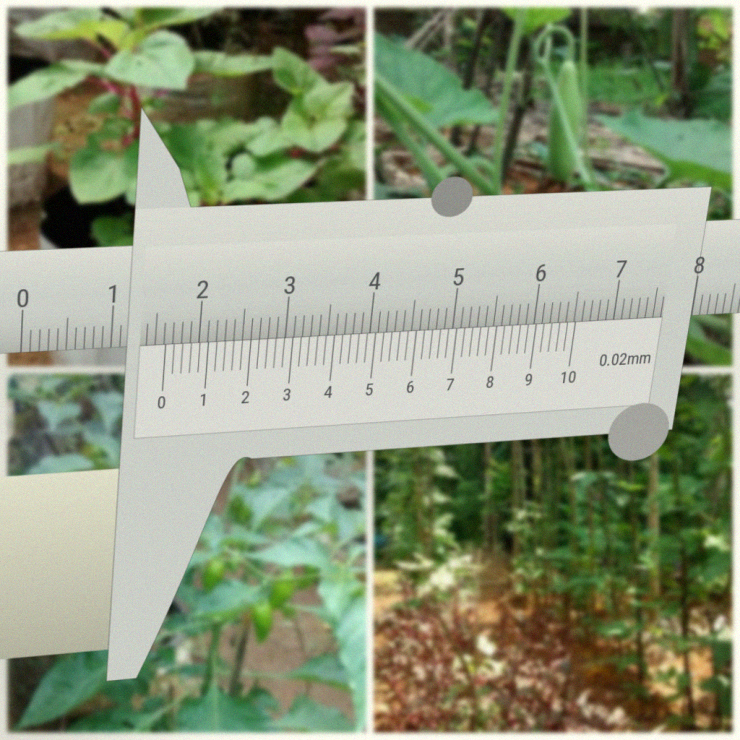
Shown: **16.2** mm
